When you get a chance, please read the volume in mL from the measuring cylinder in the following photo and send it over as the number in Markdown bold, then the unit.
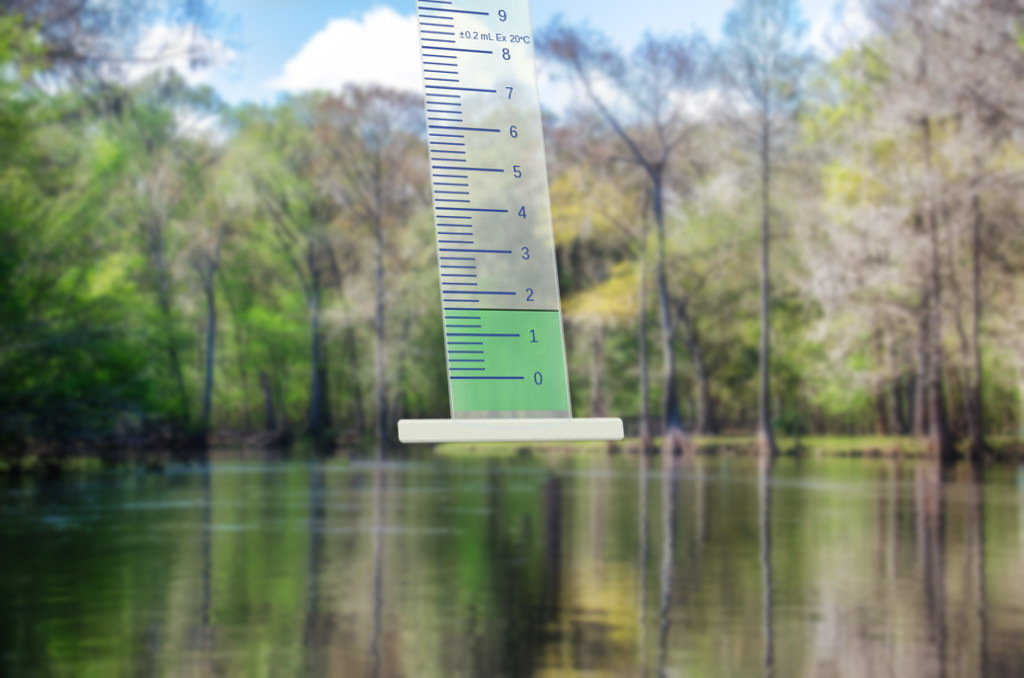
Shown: **1.6** mL
